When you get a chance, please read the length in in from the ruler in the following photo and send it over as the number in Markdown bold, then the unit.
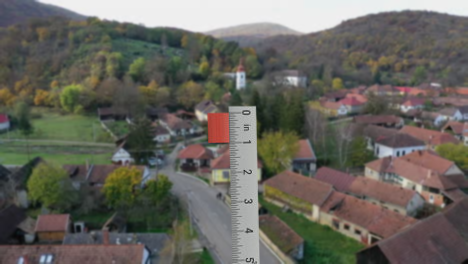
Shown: **1** in
